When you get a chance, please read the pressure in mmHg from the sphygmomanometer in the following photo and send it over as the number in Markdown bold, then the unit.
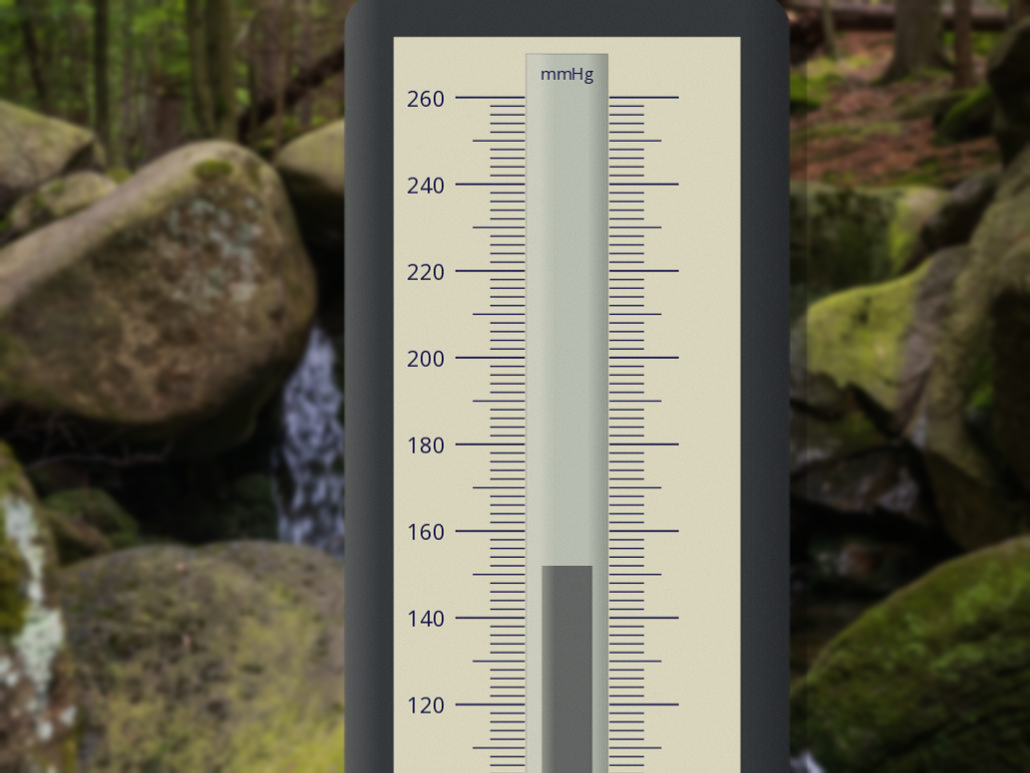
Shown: **152** mmHg
